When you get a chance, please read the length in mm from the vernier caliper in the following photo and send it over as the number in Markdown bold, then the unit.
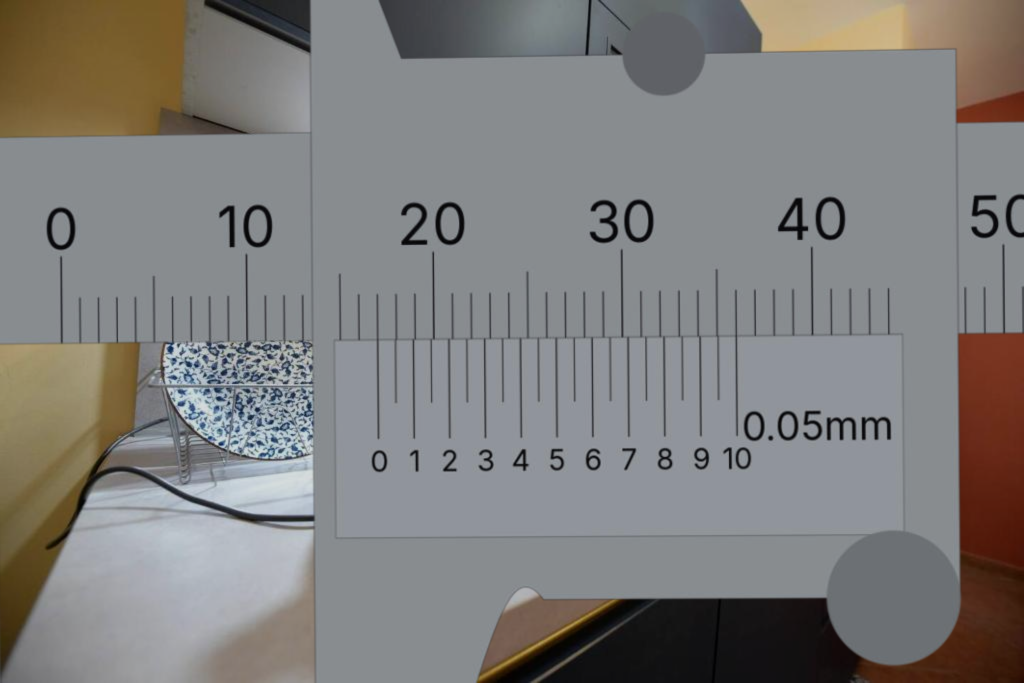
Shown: **17.0** mm
